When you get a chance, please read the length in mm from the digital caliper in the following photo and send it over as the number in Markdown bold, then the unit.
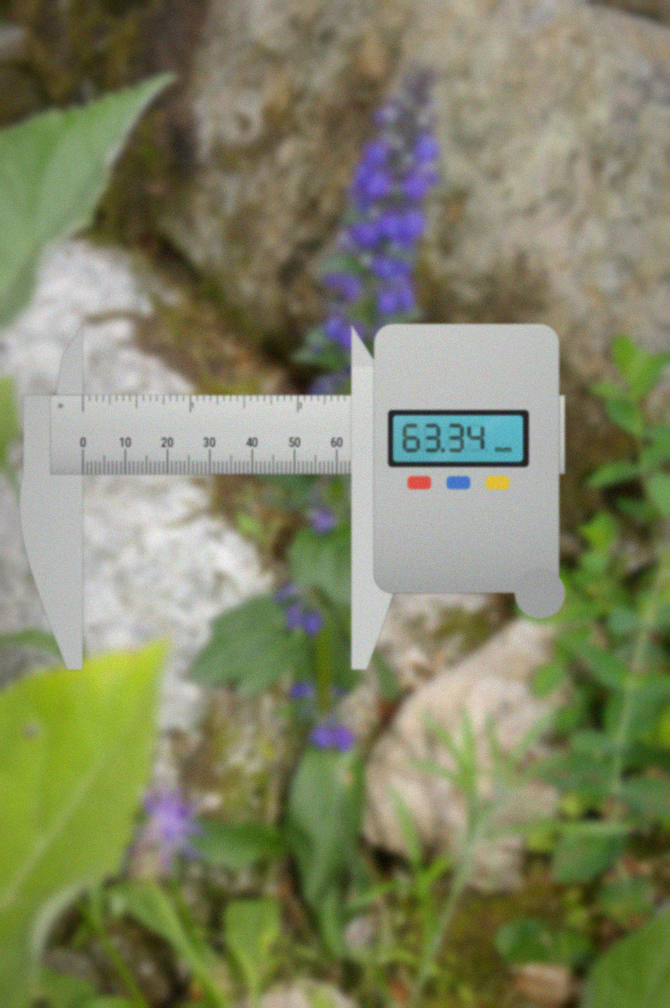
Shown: **63.34** mm
